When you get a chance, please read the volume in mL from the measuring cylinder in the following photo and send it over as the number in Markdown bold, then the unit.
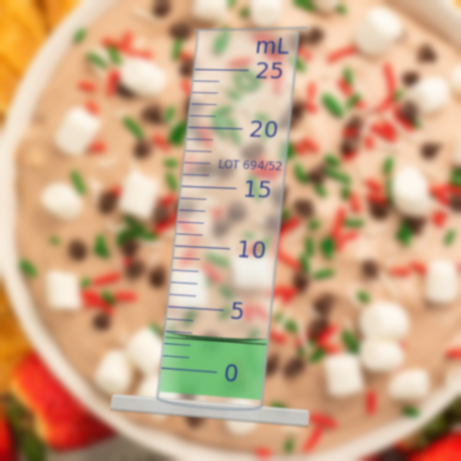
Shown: **2.5** mL
